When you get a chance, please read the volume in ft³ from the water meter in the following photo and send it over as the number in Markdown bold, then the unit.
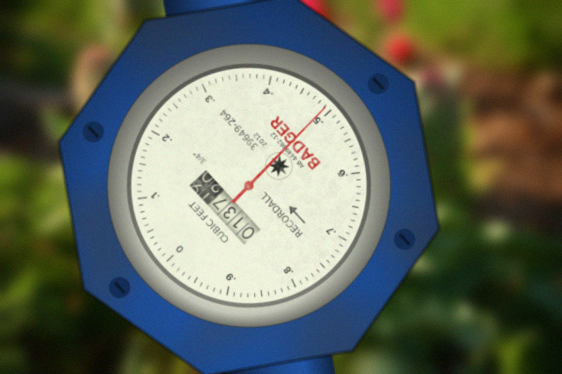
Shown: **13719.49** ft³
